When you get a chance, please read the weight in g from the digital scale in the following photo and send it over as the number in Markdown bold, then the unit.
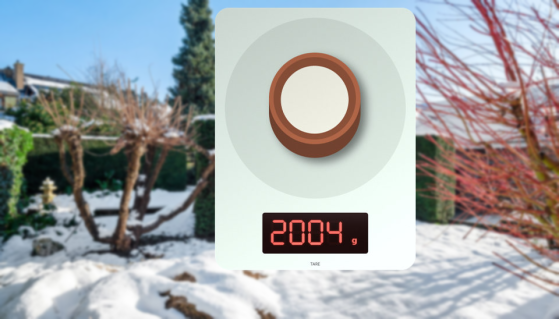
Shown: **2004** g
